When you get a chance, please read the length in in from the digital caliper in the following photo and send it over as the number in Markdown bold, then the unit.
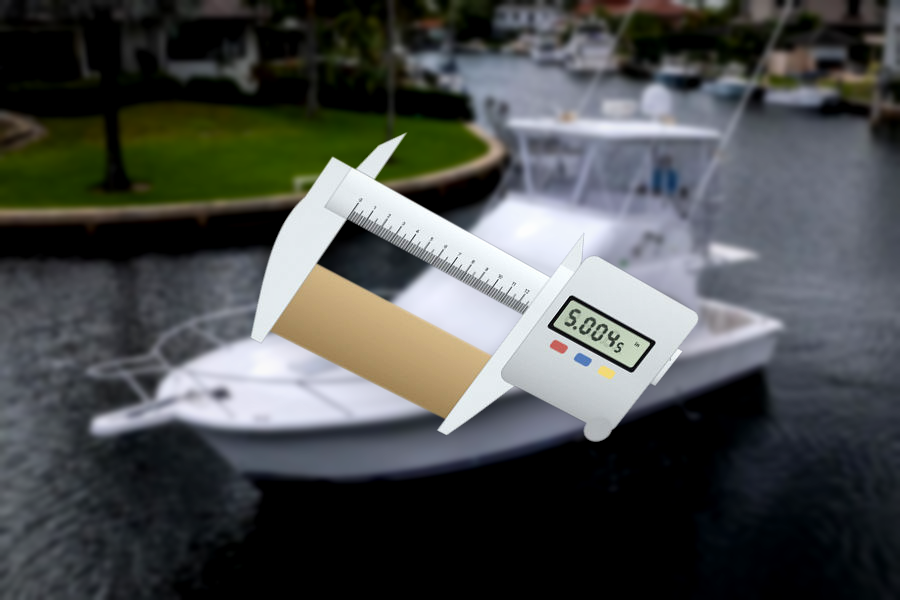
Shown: **5.0045** in
